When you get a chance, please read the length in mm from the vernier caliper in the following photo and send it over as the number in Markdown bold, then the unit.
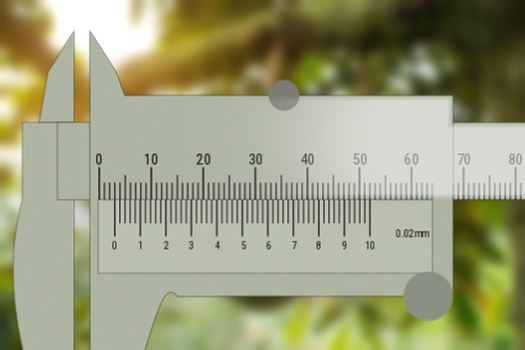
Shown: **3.0** mm
